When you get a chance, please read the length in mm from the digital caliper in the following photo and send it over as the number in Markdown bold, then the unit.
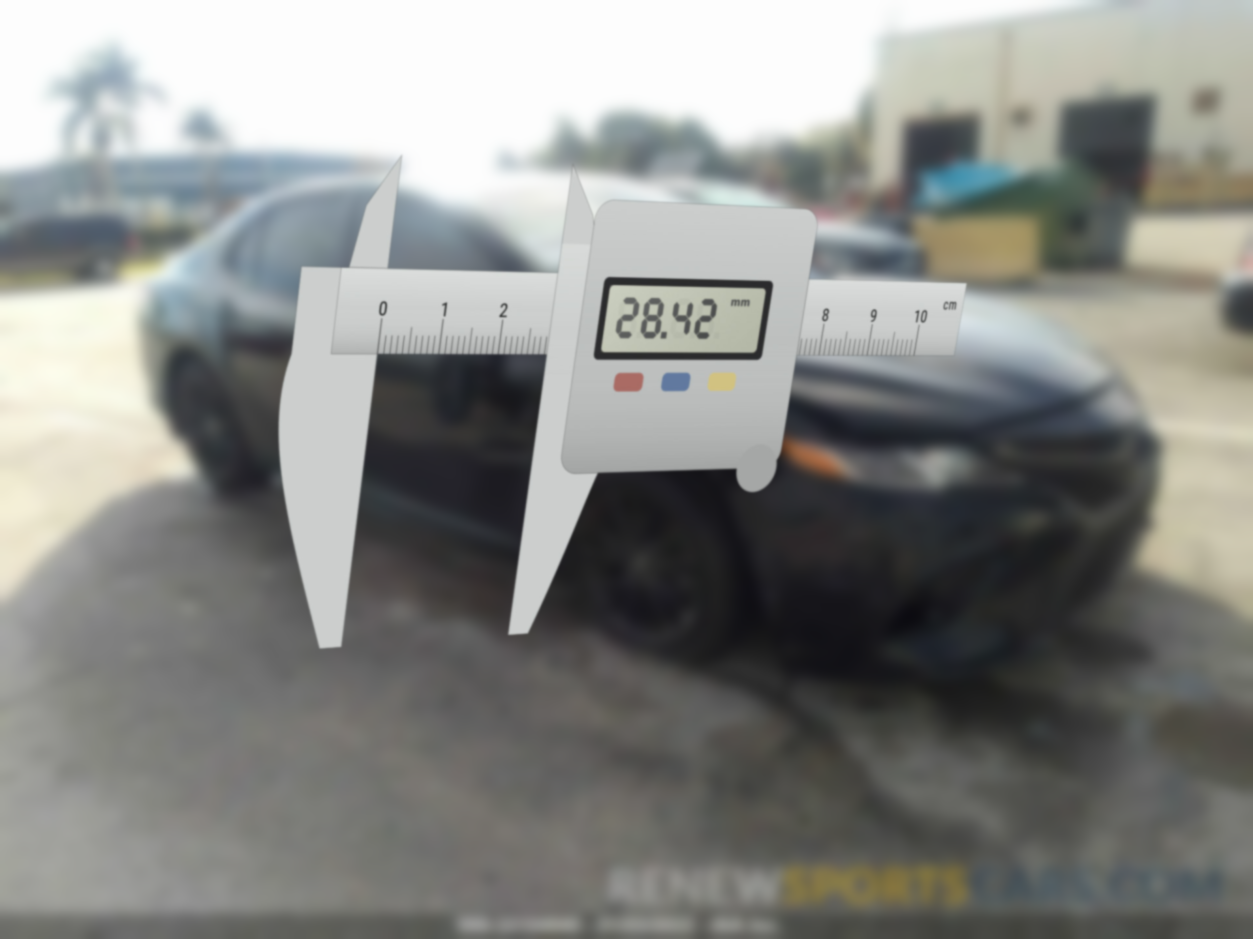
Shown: **28.42** mm
